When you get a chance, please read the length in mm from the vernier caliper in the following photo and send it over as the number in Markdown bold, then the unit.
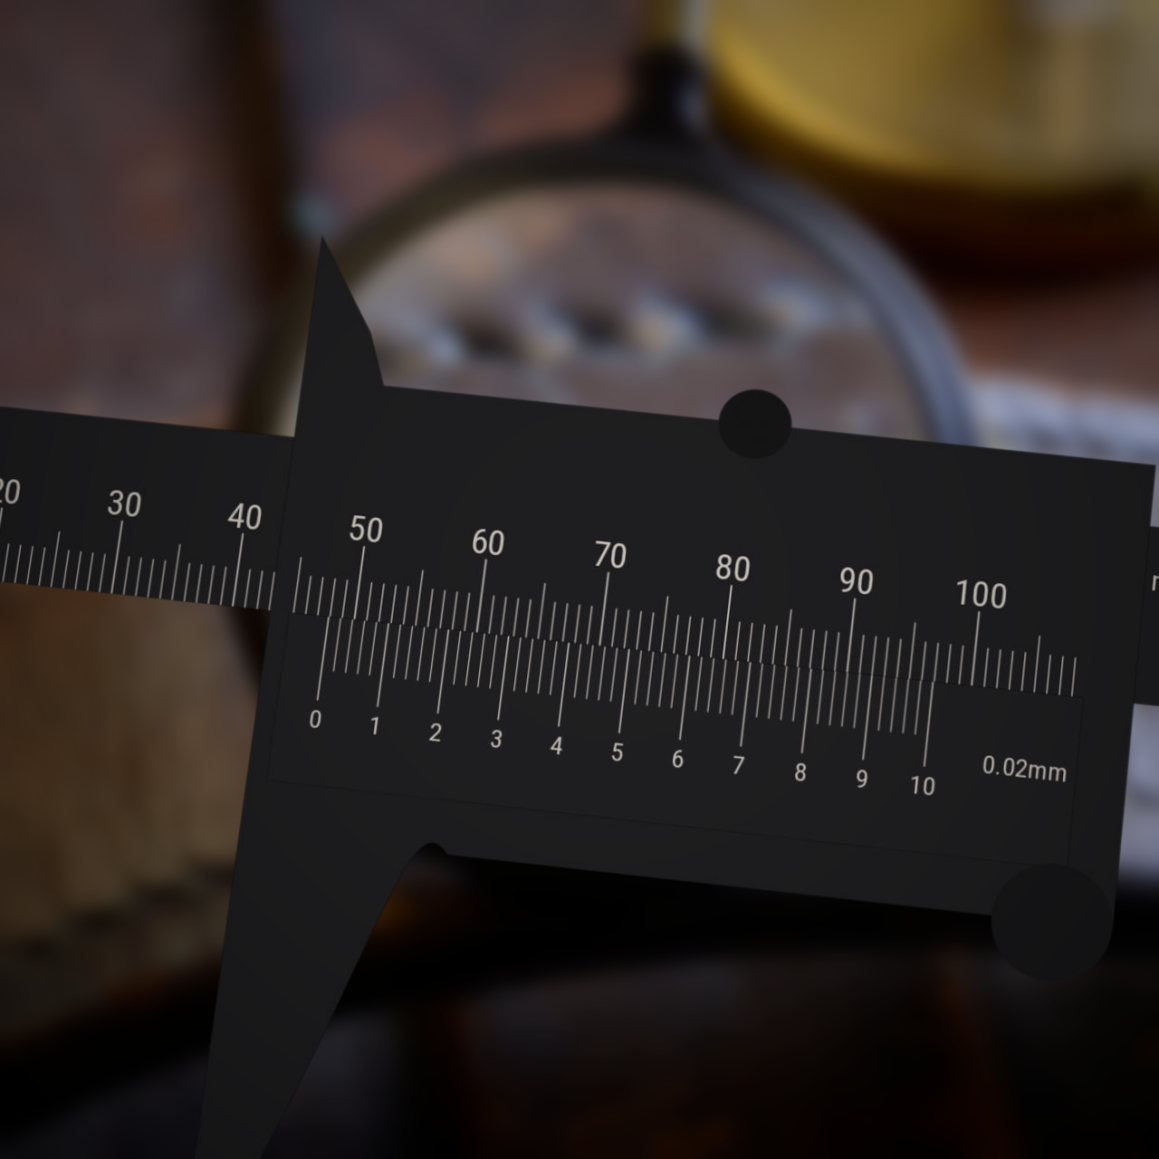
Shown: **47.9** mm
